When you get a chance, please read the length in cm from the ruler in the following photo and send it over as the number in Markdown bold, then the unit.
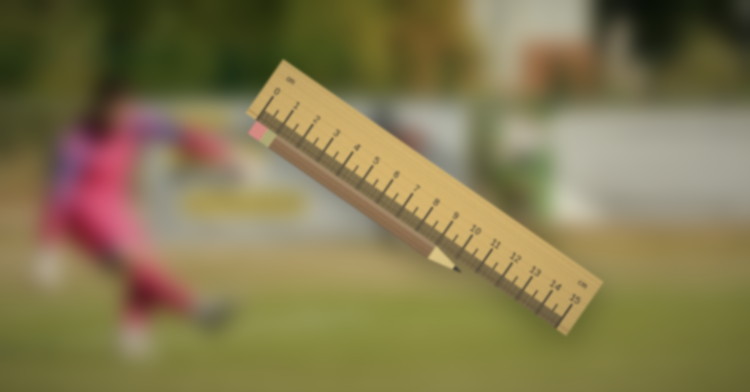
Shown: **10.5** cm
